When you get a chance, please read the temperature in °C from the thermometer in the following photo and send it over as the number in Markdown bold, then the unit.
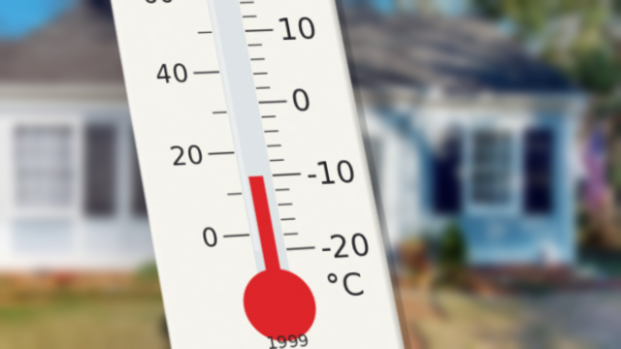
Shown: **-10** °C
